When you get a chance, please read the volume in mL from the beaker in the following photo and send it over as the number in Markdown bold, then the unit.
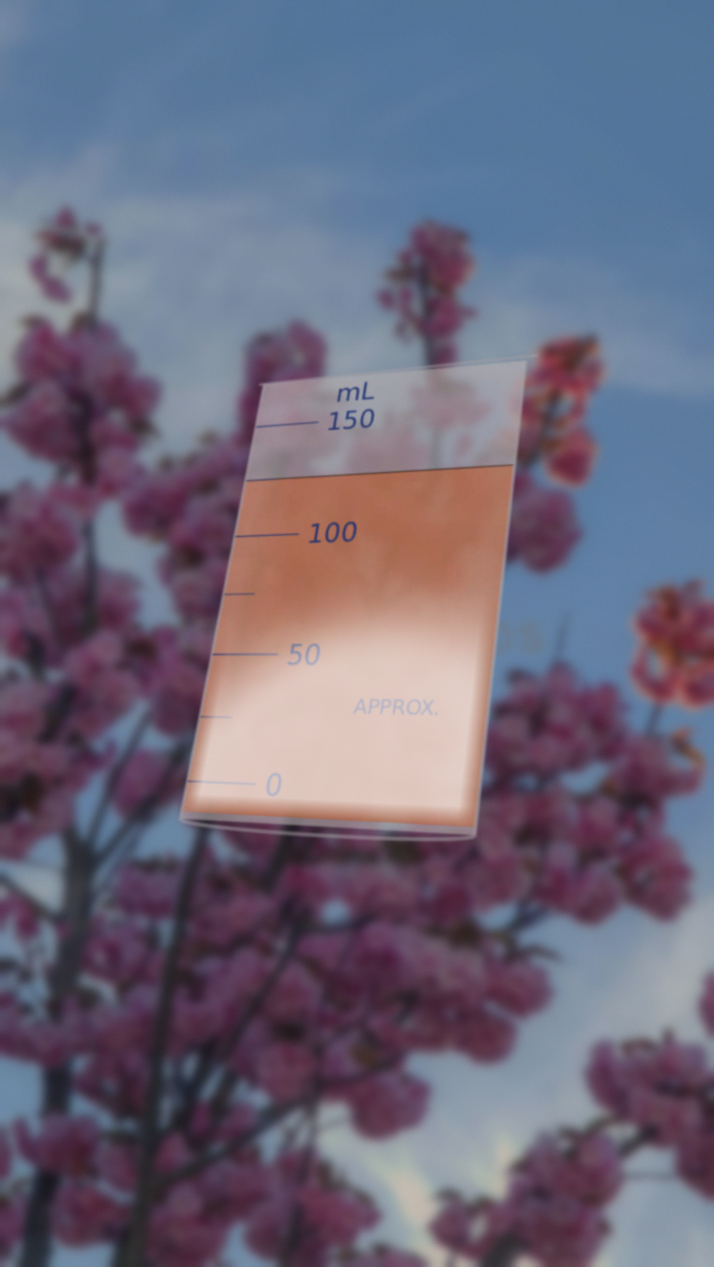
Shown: **125** mL
